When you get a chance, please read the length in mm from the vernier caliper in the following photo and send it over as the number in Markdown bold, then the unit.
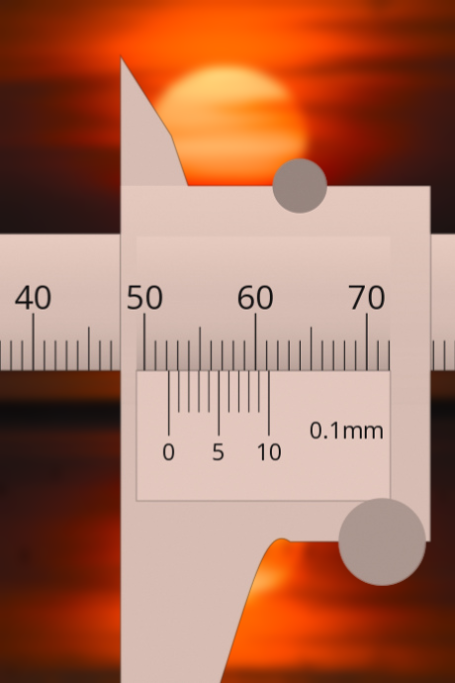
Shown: **52.2** mm
